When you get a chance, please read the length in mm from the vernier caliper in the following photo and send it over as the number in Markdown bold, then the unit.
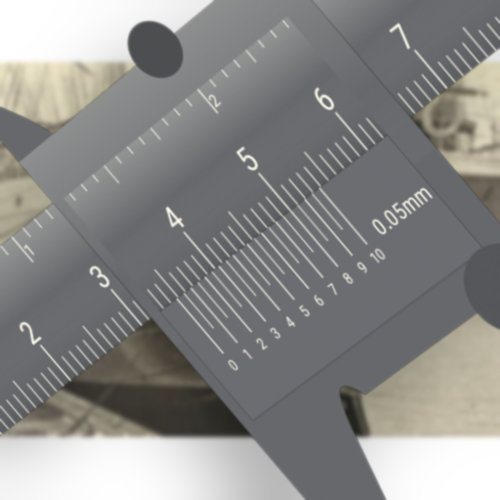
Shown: **34.8** mm
